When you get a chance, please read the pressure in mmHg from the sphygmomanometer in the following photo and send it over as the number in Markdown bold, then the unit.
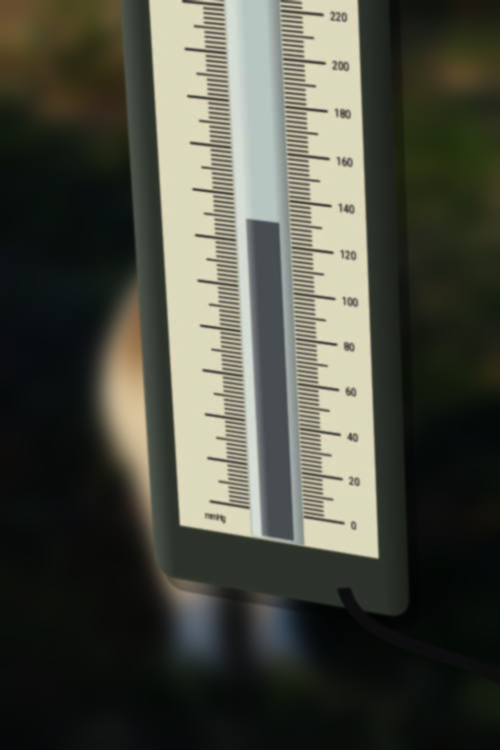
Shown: **130** mmHg
